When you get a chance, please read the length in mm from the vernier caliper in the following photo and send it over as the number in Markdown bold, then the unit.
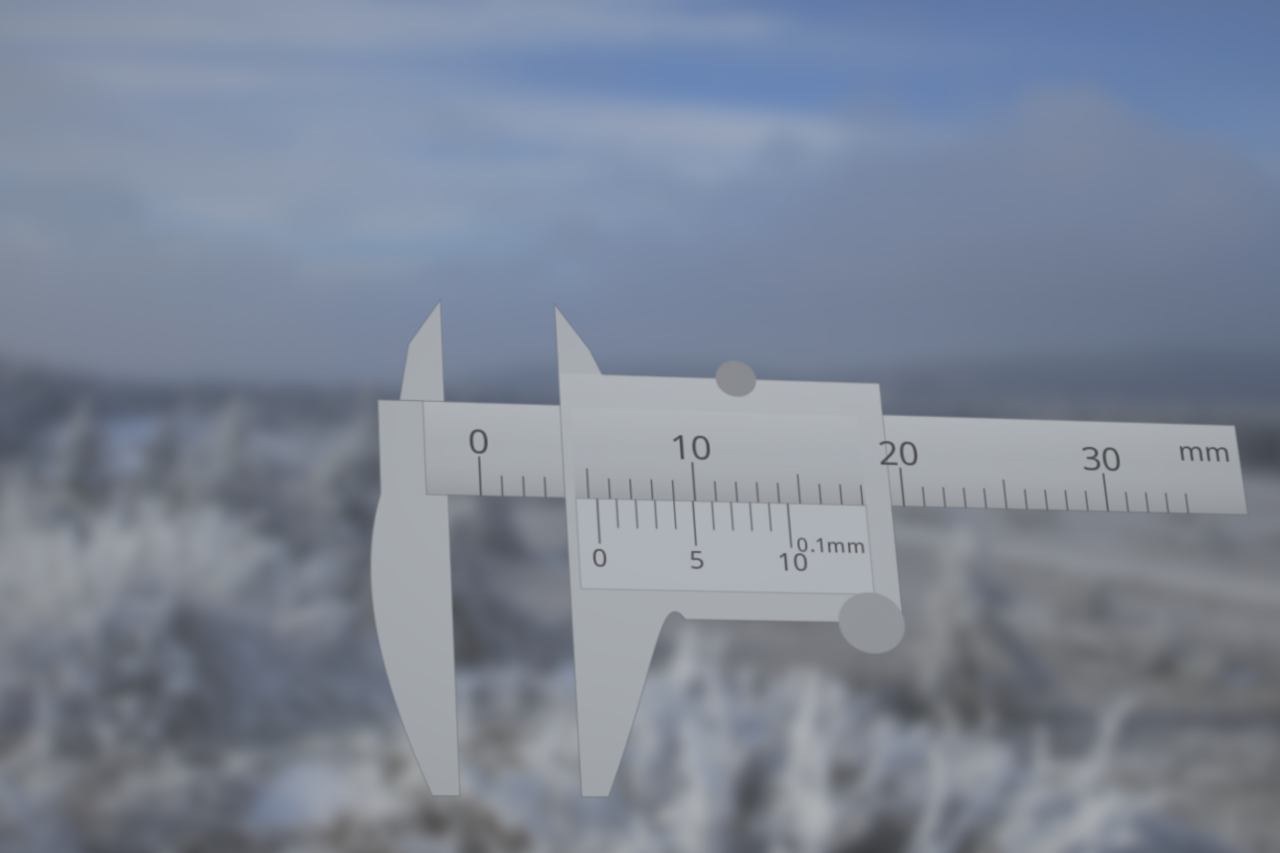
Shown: **5.4** mm
